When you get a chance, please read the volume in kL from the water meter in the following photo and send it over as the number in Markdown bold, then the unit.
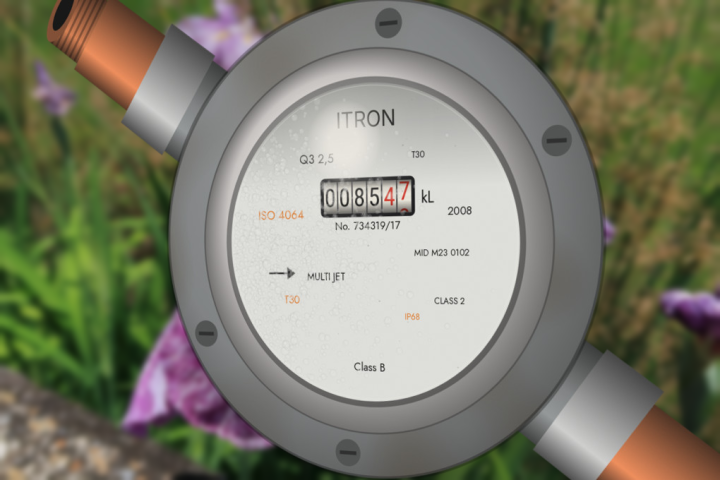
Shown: **85.47** kL
